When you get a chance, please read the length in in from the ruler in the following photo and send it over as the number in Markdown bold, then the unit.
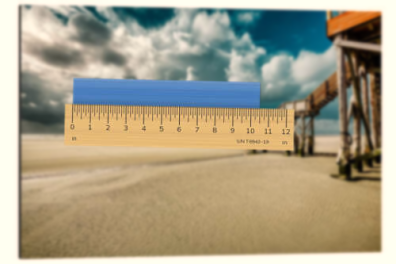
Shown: **10.5** in
